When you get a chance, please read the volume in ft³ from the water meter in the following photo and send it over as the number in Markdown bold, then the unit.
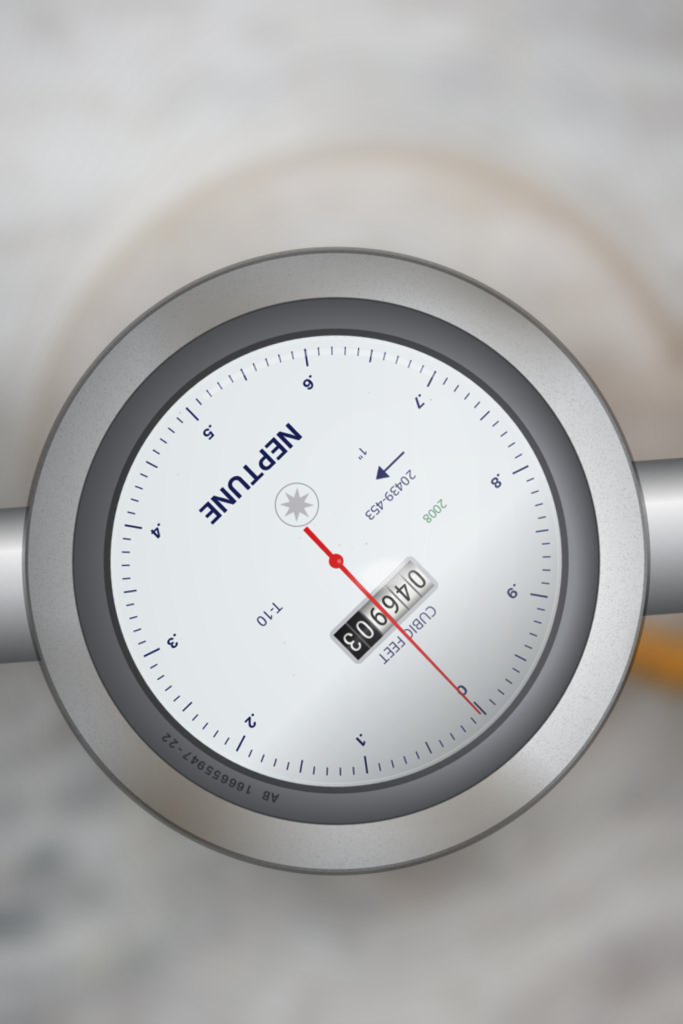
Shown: **46903.00** ft³
